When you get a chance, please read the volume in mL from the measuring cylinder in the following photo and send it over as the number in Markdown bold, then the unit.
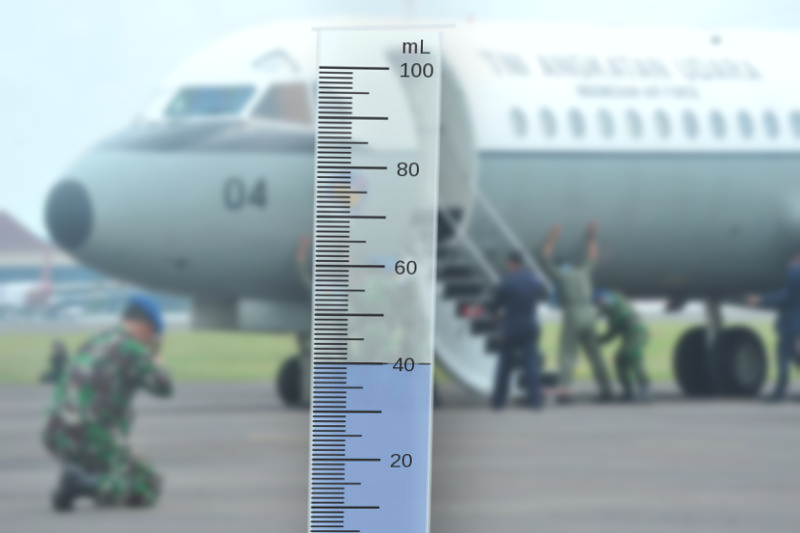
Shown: **40** mL
